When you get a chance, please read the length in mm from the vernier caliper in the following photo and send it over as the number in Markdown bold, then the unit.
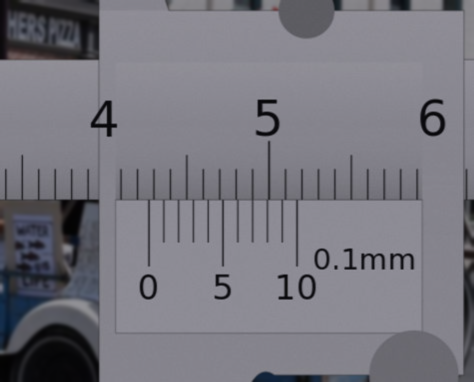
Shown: **42.7** mm
